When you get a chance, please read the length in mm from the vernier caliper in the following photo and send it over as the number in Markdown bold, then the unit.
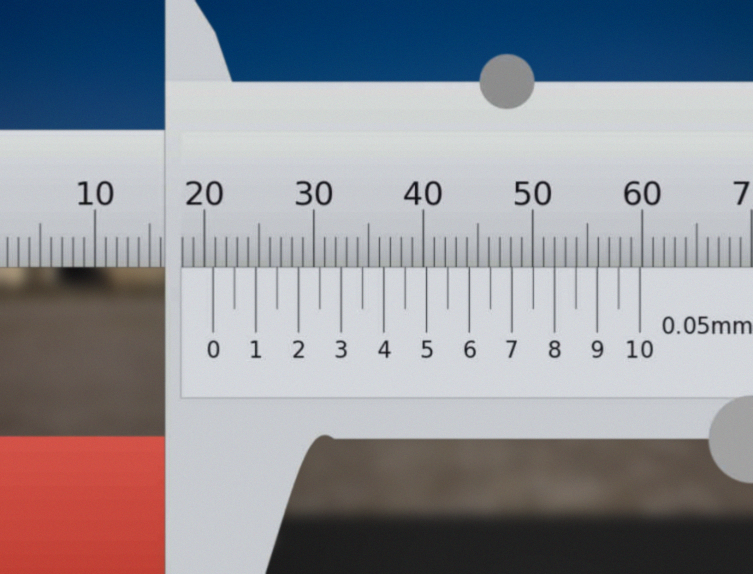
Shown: **20.8** mm
